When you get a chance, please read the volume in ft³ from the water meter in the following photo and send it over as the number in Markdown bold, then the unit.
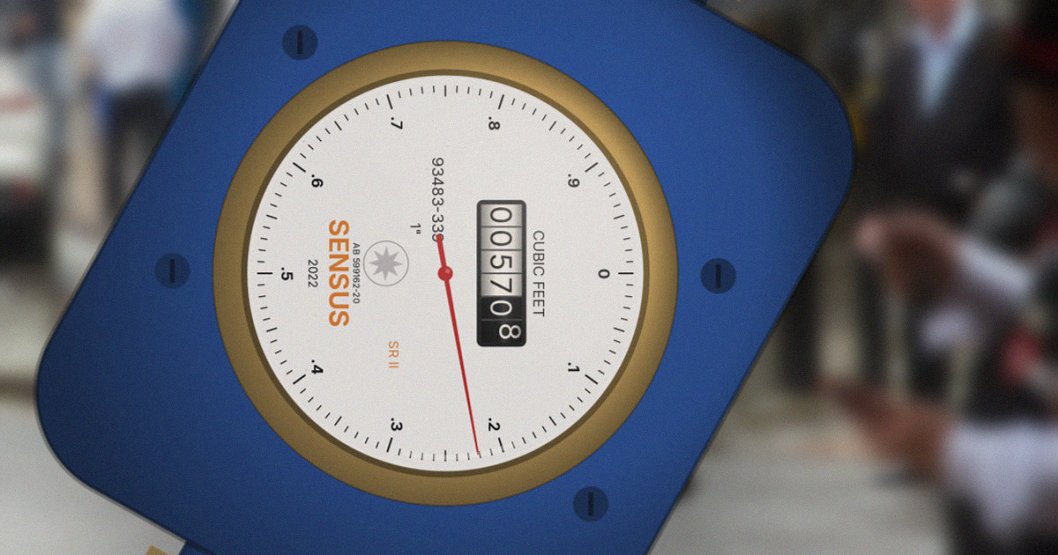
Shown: **5708.22** ft³
